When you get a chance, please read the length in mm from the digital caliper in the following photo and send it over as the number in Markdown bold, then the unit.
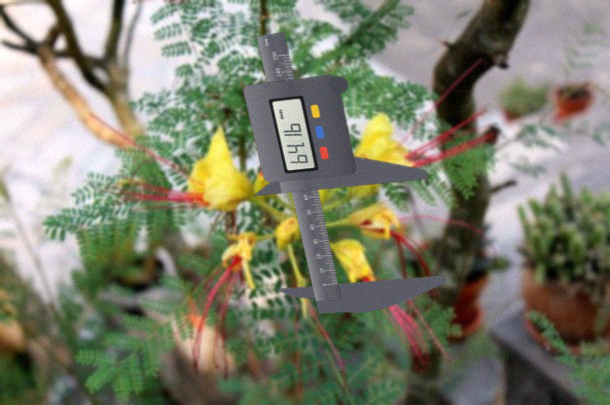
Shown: **64.16** mm
